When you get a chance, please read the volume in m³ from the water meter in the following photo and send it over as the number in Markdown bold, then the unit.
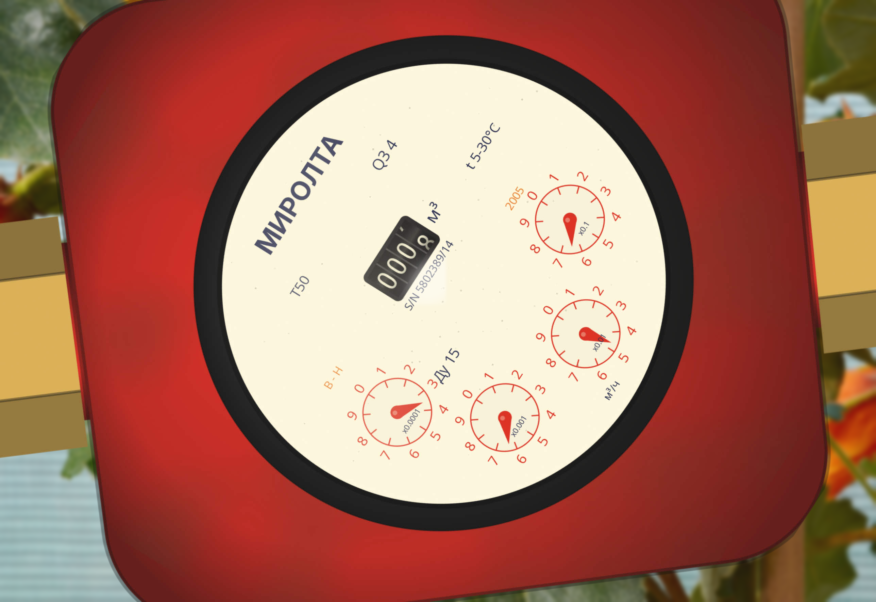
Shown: **7.6463** m³
